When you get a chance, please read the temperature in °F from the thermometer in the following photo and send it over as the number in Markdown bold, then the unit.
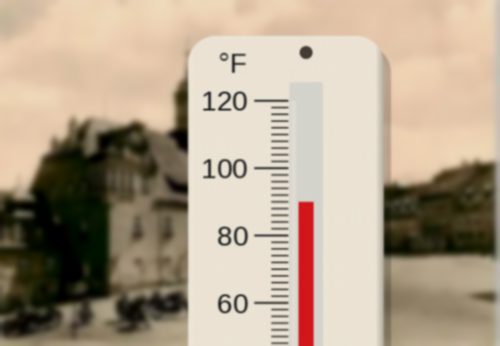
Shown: **90** °F
